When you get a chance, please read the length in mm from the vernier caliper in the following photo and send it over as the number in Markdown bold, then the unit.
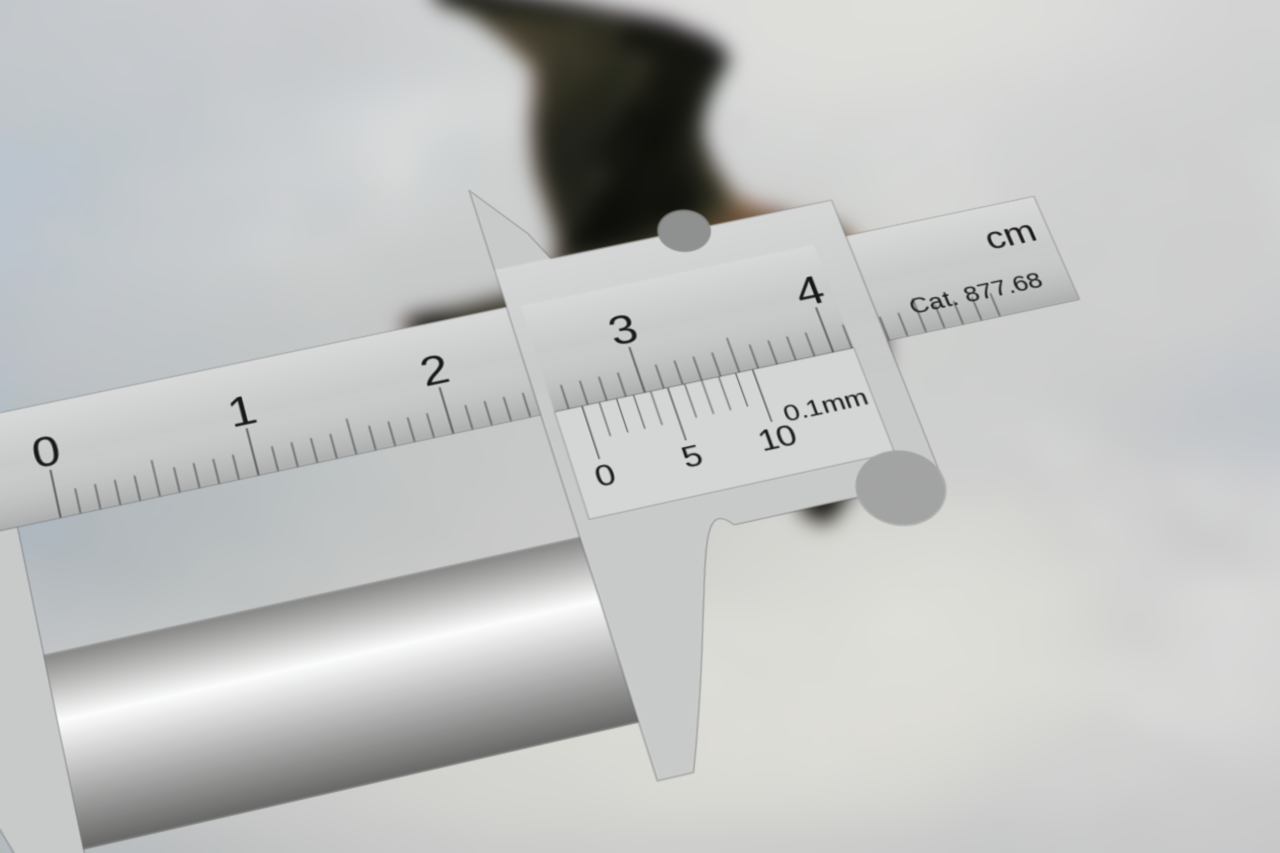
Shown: **26.7** mm
